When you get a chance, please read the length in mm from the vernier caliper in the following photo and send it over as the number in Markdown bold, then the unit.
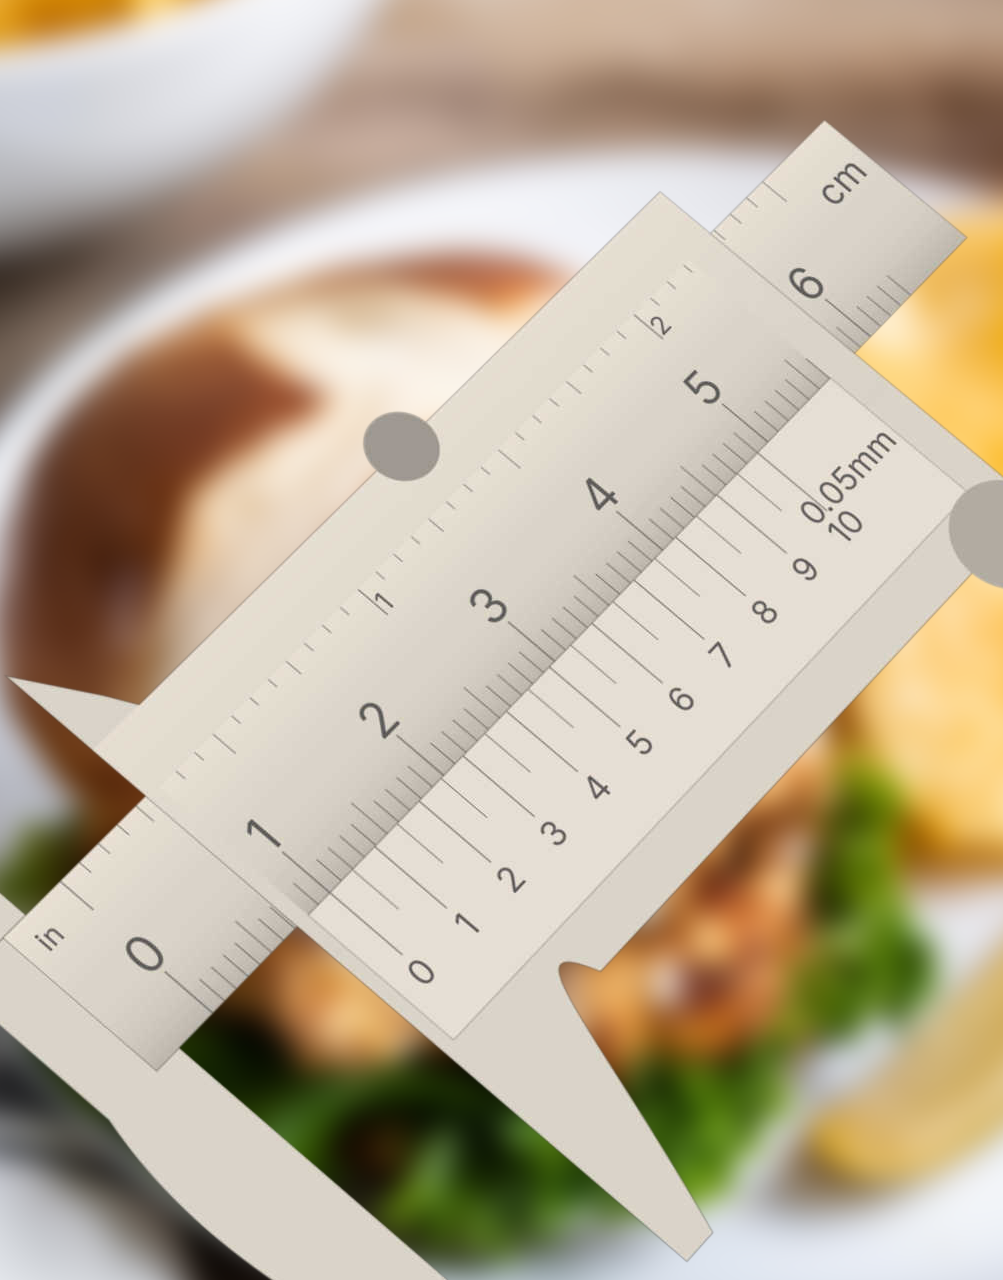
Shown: **10.0** mm
